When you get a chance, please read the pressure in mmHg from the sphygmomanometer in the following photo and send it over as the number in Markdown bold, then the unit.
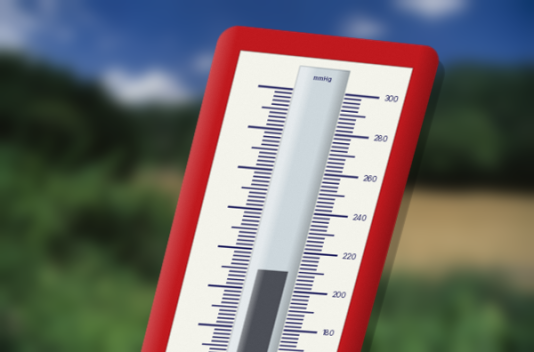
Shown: **210** mmHg
